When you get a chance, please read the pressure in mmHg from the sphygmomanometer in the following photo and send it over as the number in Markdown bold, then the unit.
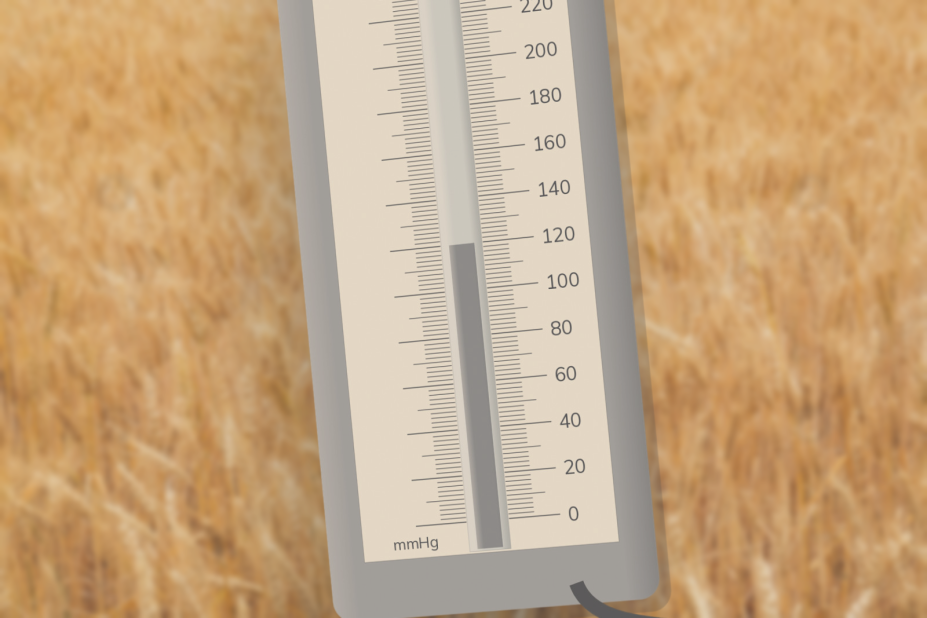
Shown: **120** mmHg
